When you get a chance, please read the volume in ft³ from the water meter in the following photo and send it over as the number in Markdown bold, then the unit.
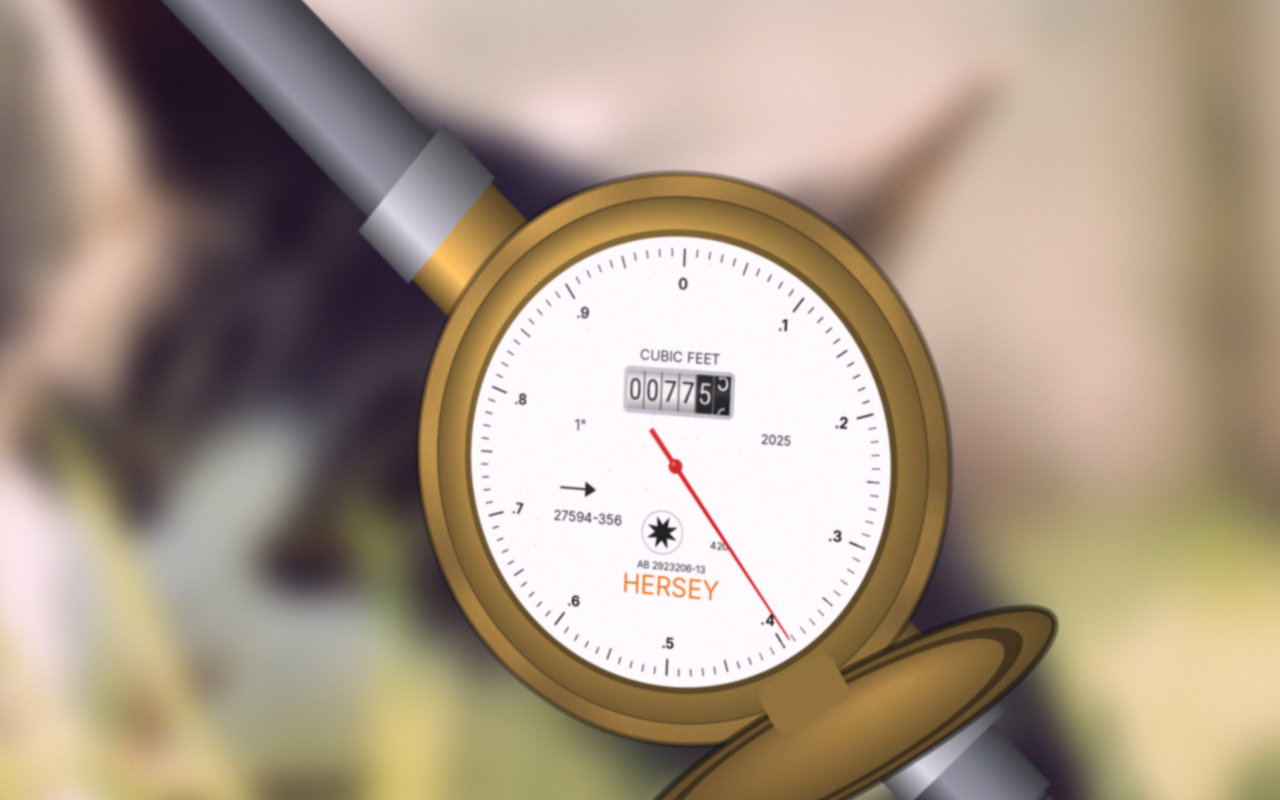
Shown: **7755.39** ft³
